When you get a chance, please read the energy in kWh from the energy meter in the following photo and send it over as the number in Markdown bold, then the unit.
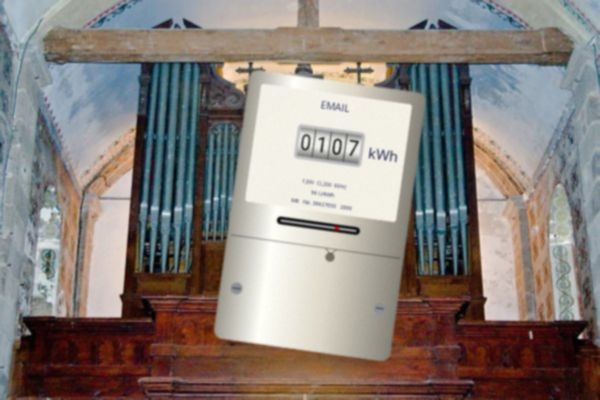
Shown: **107** kWh
